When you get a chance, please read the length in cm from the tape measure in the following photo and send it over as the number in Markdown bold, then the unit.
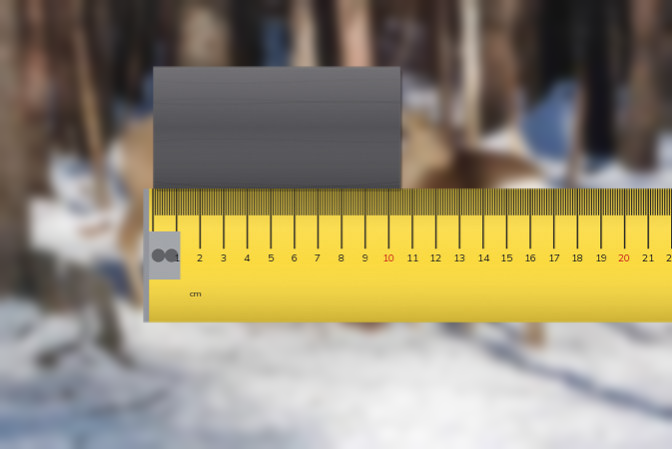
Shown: **10.5** cm
